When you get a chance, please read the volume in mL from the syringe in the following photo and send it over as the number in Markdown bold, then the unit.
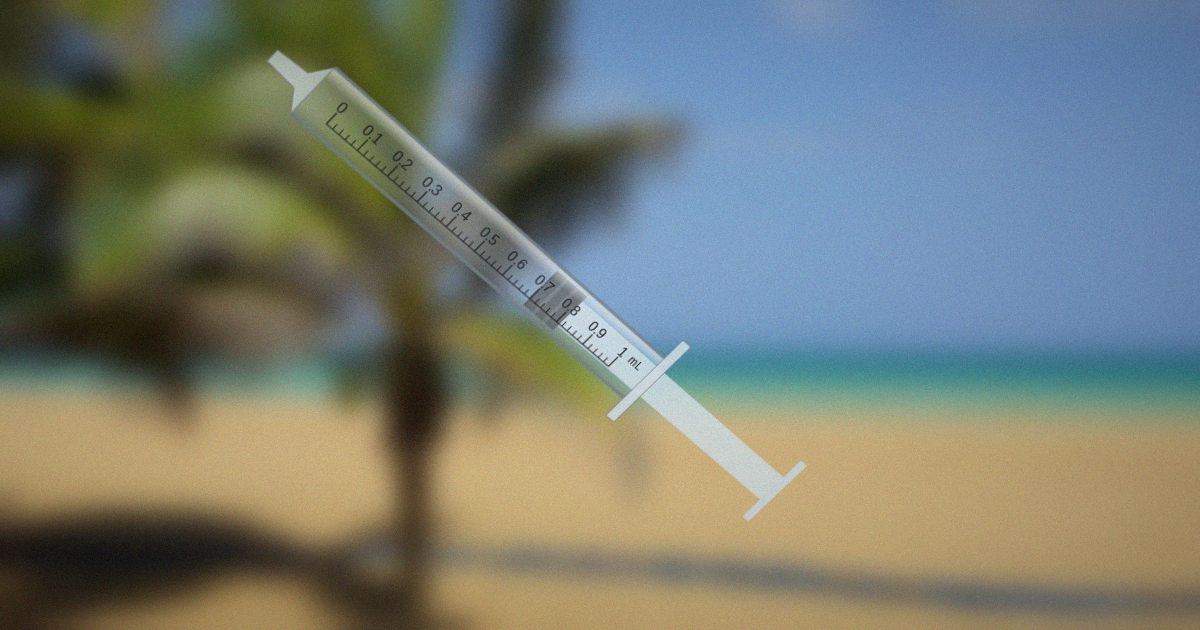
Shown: **0.7** mL
